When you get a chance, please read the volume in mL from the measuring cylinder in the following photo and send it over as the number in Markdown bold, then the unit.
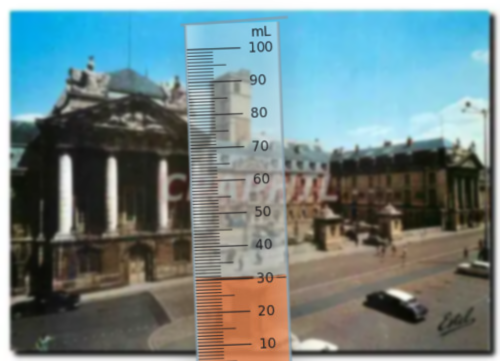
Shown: **30** mL
